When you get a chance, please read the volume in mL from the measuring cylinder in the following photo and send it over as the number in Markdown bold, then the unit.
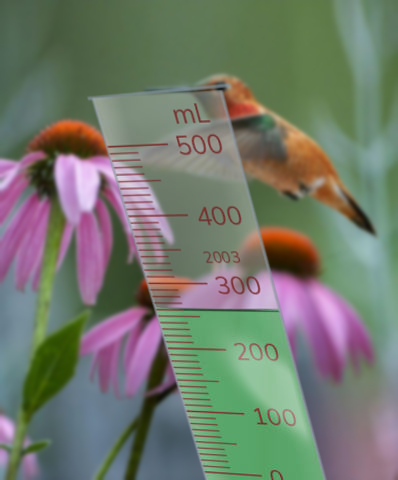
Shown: **260** mL
